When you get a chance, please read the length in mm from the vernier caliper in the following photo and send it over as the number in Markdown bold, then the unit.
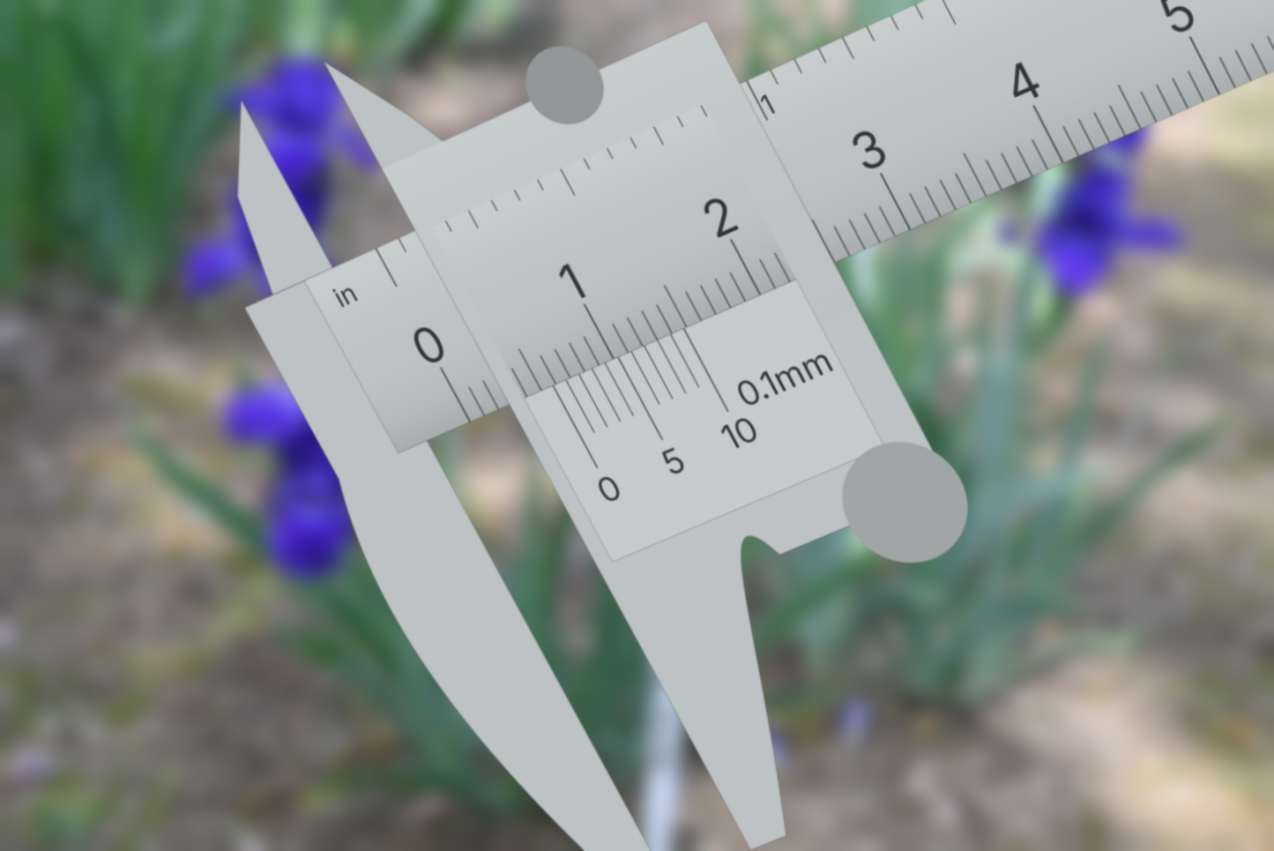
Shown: **5.8** mm
